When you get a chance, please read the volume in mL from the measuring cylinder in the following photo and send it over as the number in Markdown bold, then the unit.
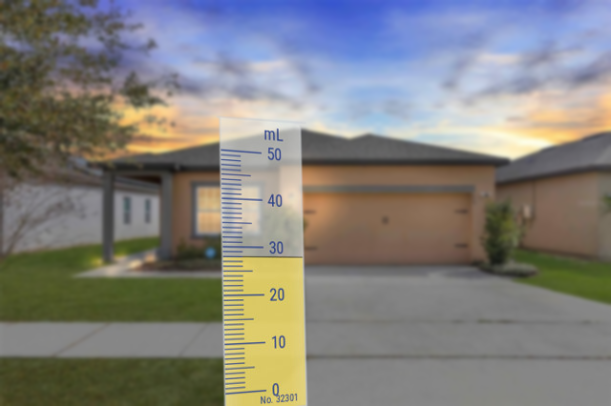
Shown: **28** mL
